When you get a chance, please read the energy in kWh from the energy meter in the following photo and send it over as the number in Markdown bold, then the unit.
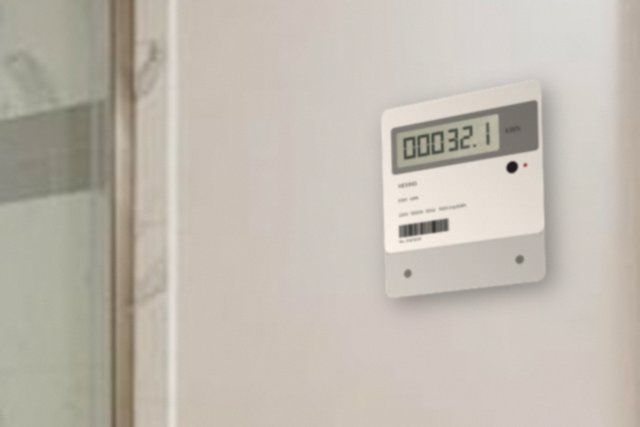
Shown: **32.1** kWh
